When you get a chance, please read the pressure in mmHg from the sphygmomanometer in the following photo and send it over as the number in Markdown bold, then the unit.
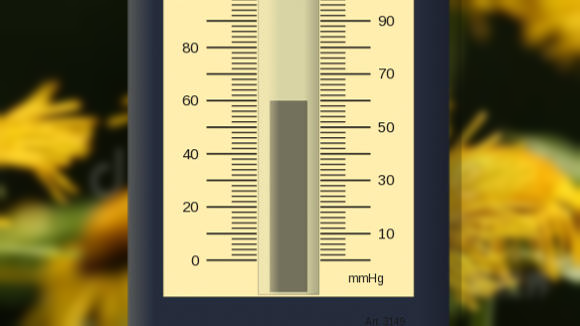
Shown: **60** mmHg
